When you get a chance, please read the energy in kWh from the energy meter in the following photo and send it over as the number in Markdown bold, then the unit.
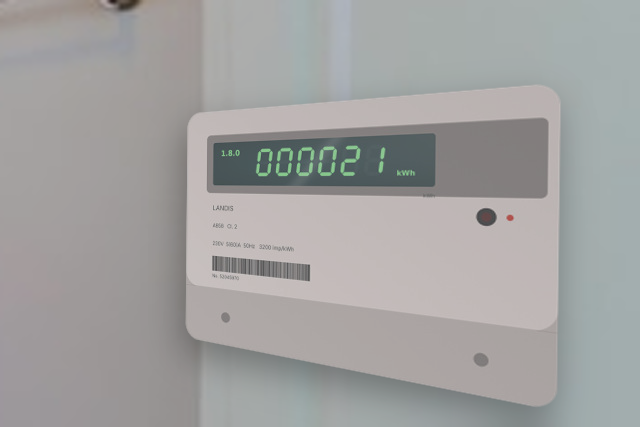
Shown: **21** kWh
